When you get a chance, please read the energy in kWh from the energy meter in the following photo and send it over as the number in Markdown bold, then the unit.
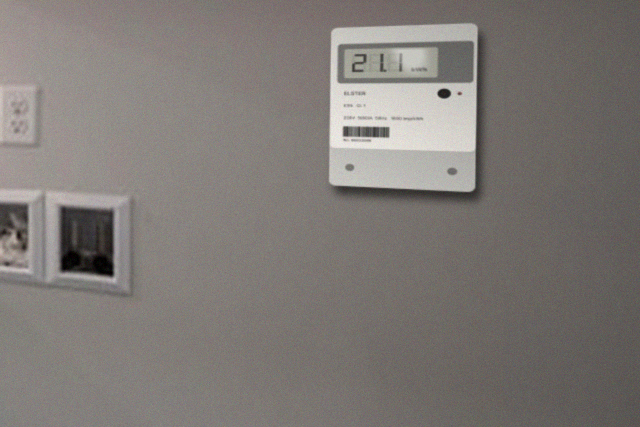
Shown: **21.1** kWh
